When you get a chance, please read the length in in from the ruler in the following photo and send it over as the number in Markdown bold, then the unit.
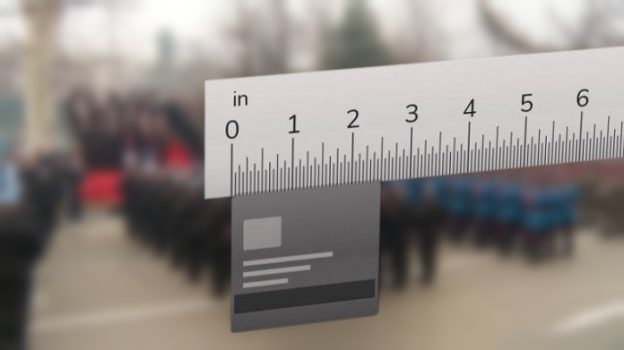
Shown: **2.5** in
